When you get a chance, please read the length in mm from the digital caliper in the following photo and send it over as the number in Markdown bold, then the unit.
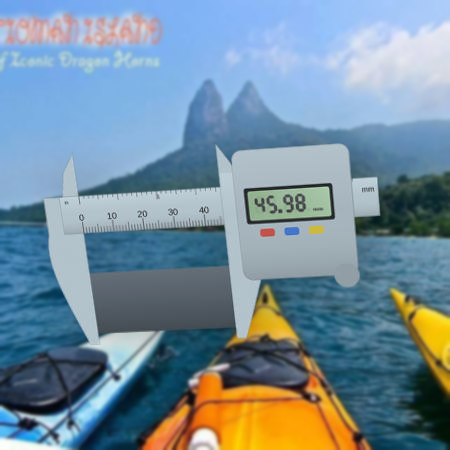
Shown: **45.98** mm
